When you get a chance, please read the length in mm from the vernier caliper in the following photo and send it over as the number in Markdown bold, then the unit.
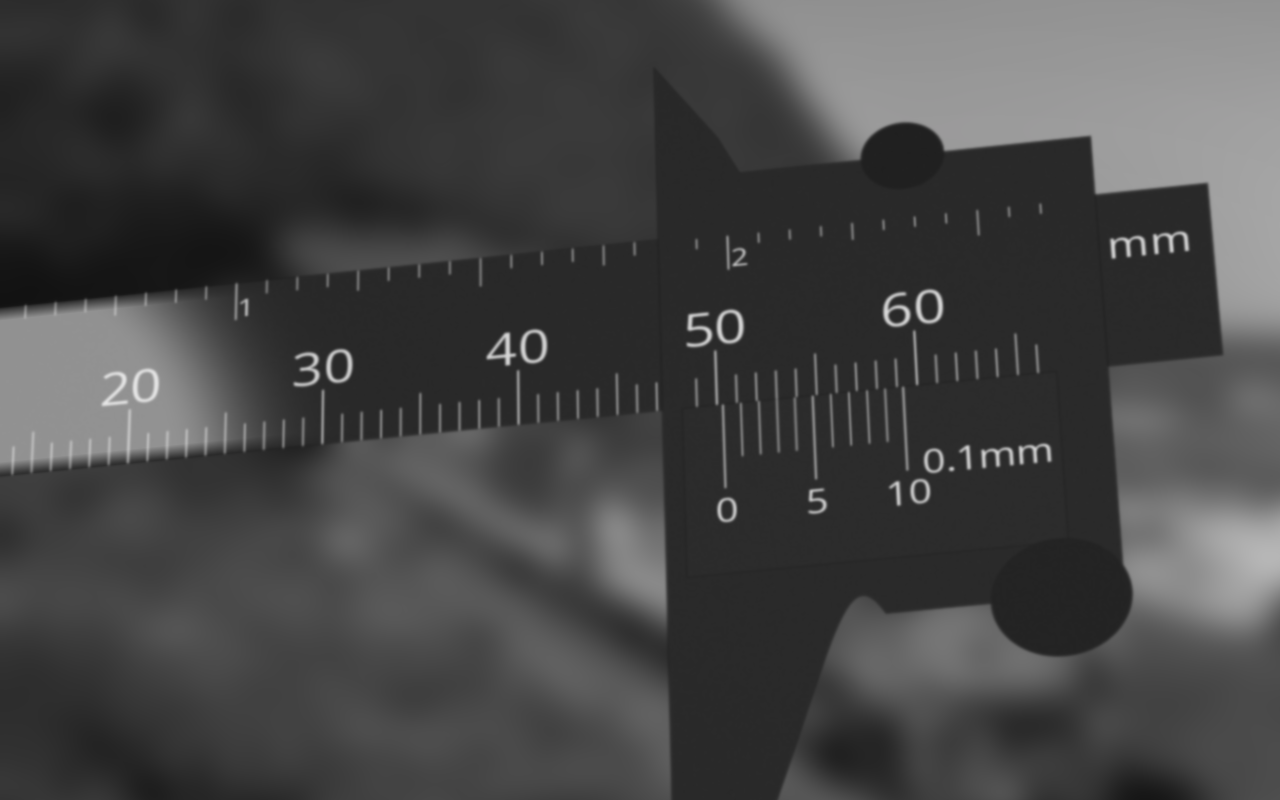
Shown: **50.3** mm
